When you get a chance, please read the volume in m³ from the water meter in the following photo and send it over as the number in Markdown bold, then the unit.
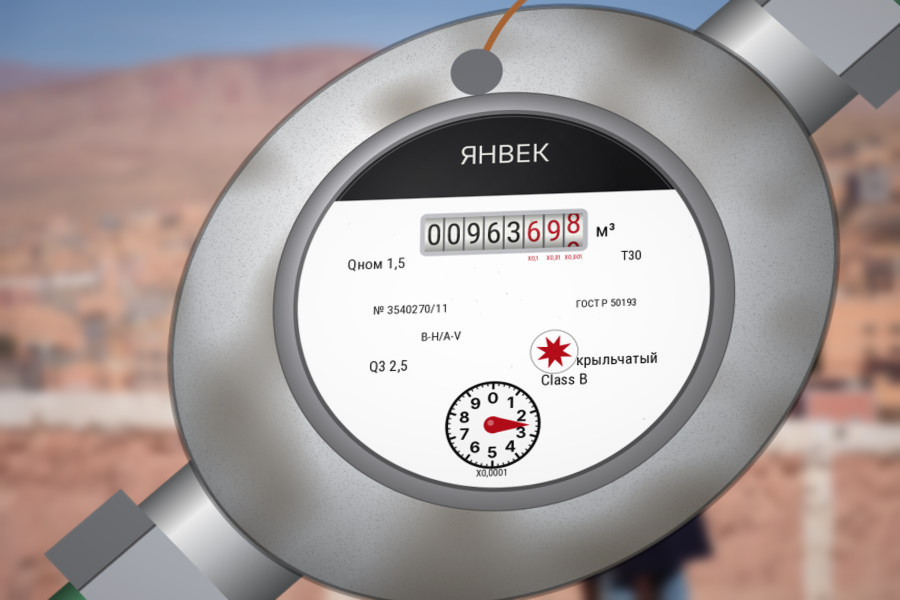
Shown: **963.6982** m³
